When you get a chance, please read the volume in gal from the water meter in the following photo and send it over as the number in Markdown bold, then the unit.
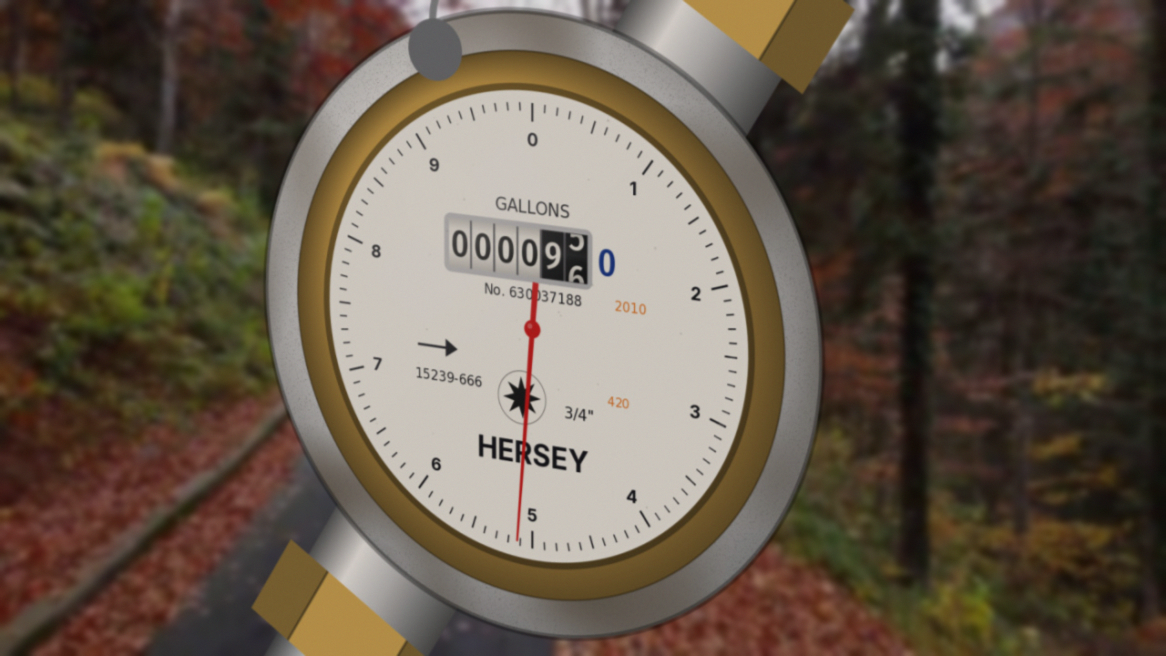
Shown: **955.1** gal
